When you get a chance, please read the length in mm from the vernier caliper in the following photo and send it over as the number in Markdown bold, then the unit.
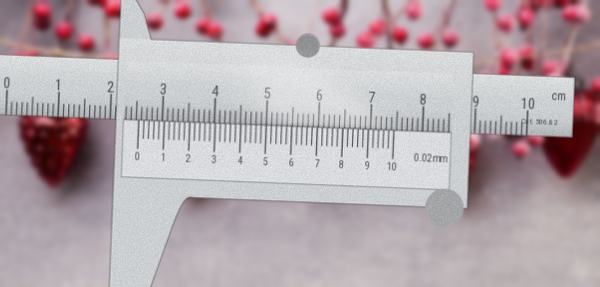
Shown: **25.5** mm
